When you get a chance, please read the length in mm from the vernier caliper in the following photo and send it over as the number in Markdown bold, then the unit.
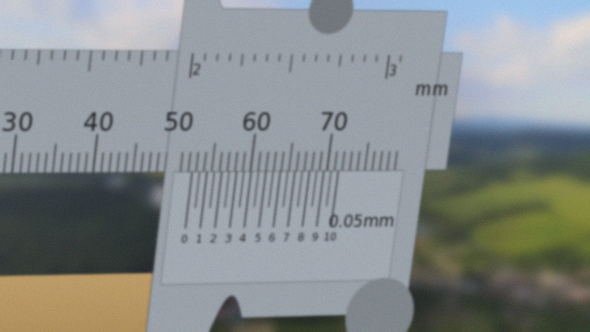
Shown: **52.5** mm
